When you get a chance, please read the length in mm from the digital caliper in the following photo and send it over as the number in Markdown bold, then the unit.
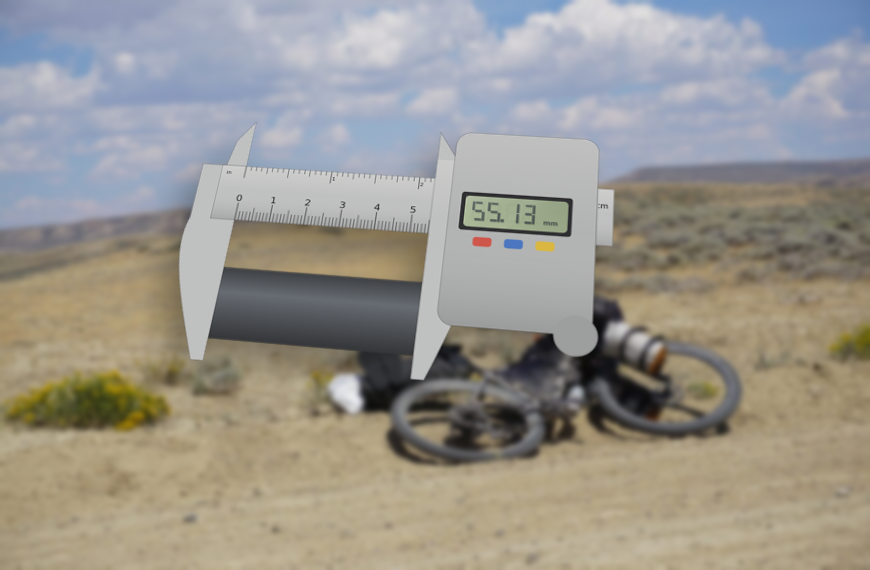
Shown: **55.13** mm
